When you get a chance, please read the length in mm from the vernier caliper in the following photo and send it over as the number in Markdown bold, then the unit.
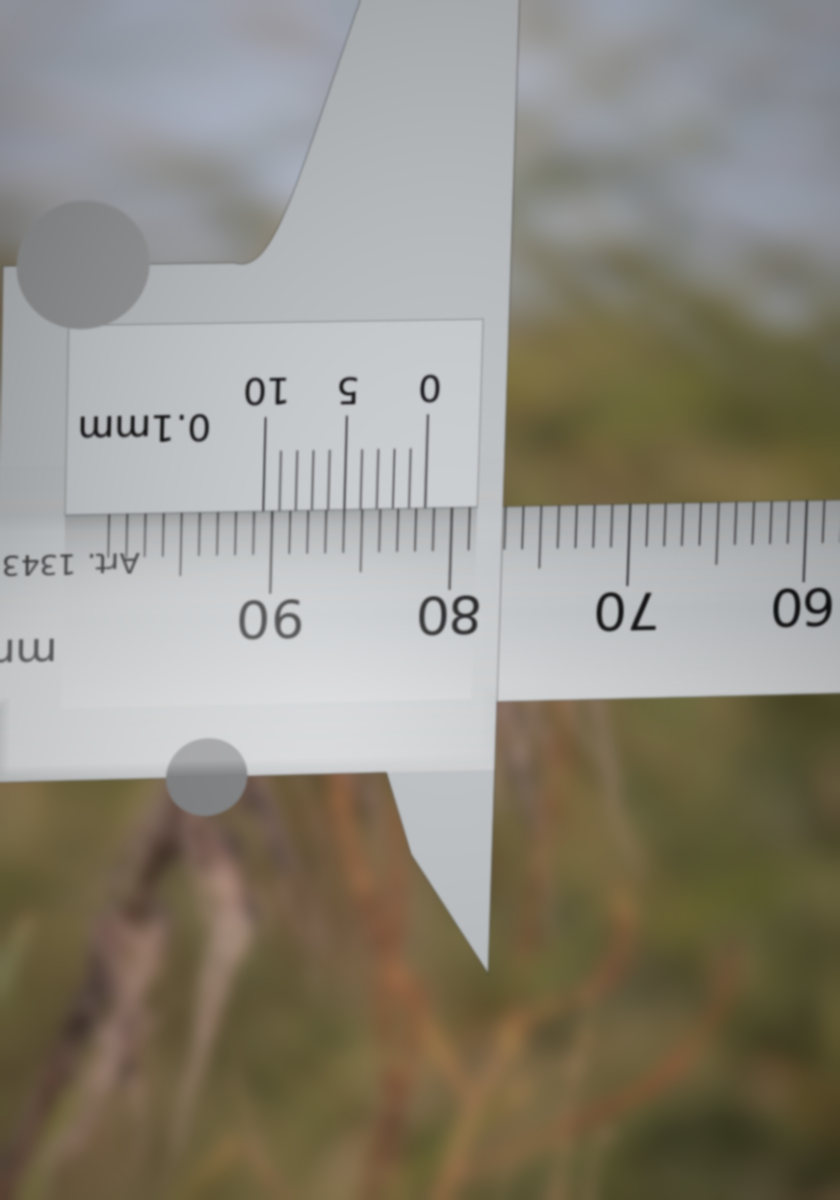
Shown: **81.5** mm
